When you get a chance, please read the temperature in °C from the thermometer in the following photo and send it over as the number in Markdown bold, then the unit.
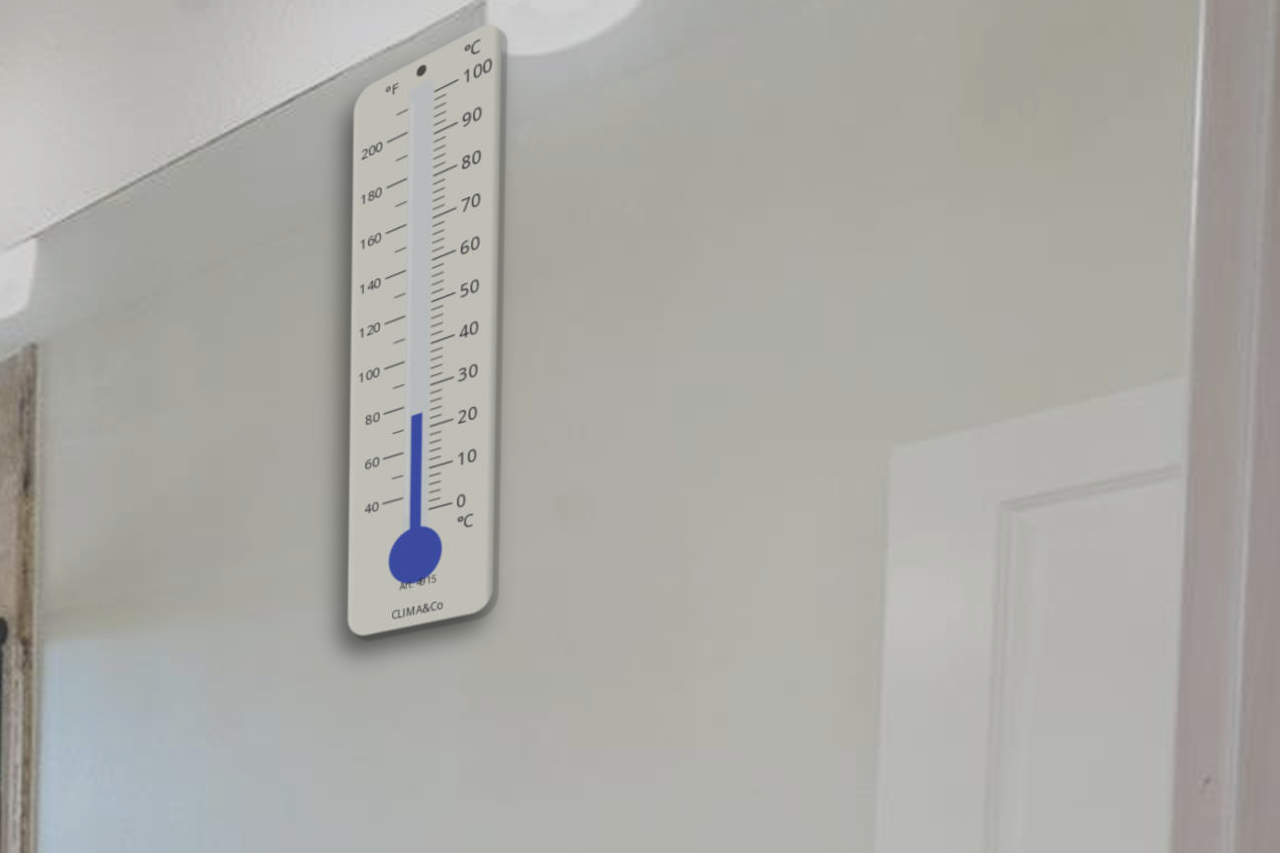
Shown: **24** °C
